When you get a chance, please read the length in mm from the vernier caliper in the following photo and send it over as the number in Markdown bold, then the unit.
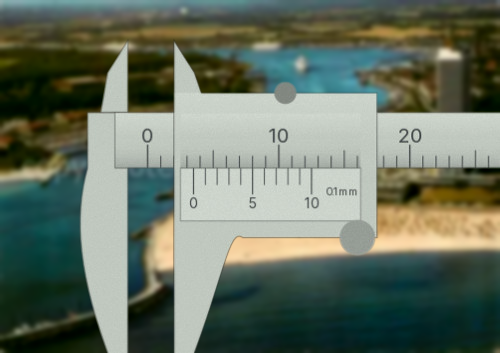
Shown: **3.5** mm
